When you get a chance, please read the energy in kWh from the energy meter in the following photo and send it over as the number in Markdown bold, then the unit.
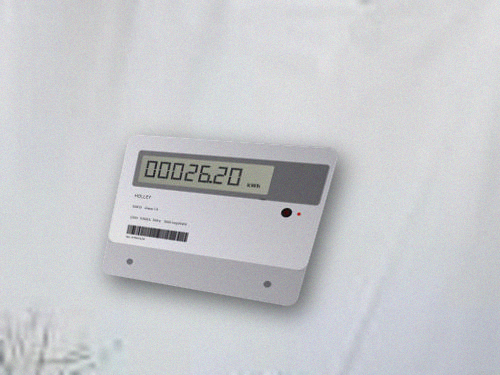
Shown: **26.20** kWh
